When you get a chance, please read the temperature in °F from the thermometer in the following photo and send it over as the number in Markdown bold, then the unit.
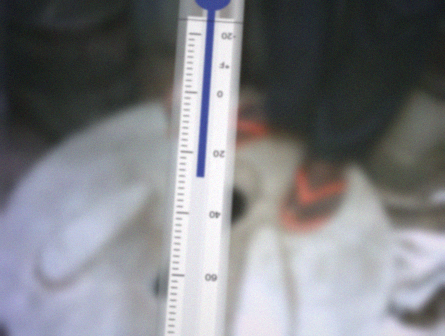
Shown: **28** °F
